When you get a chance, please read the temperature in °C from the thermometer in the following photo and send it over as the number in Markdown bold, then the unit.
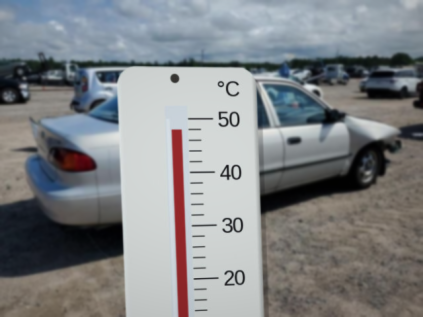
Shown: **48** °C
